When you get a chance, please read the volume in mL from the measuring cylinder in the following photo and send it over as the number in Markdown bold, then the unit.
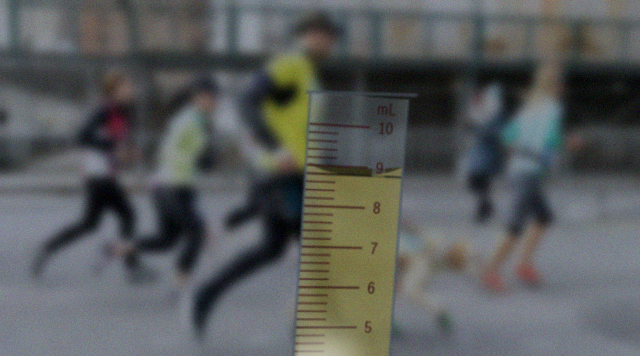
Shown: **8.8** mL
